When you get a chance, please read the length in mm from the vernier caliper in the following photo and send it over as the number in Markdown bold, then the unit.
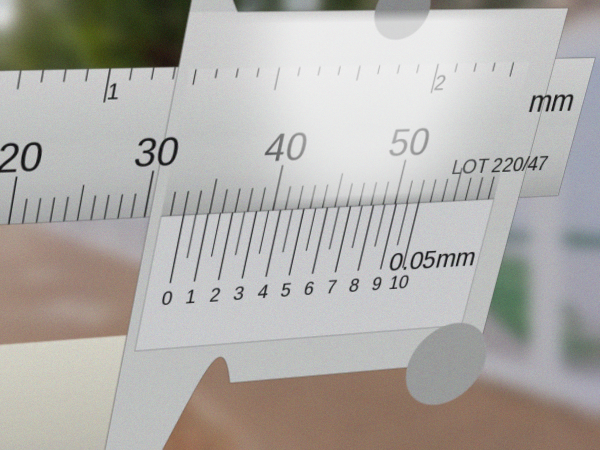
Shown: **33.0** mm
